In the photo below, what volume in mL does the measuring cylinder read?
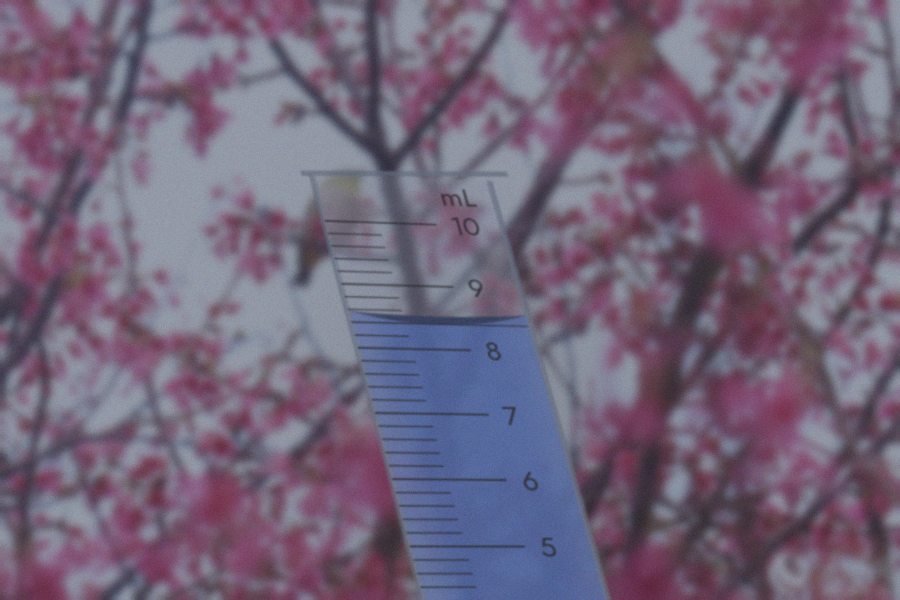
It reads 8.4 mL
